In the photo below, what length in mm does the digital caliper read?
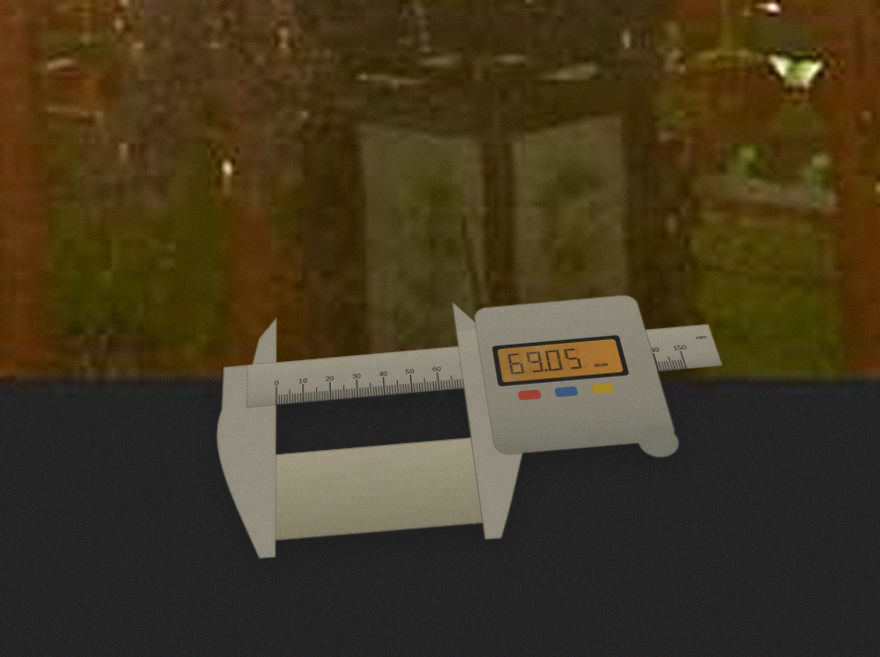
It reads 69.05 mm
